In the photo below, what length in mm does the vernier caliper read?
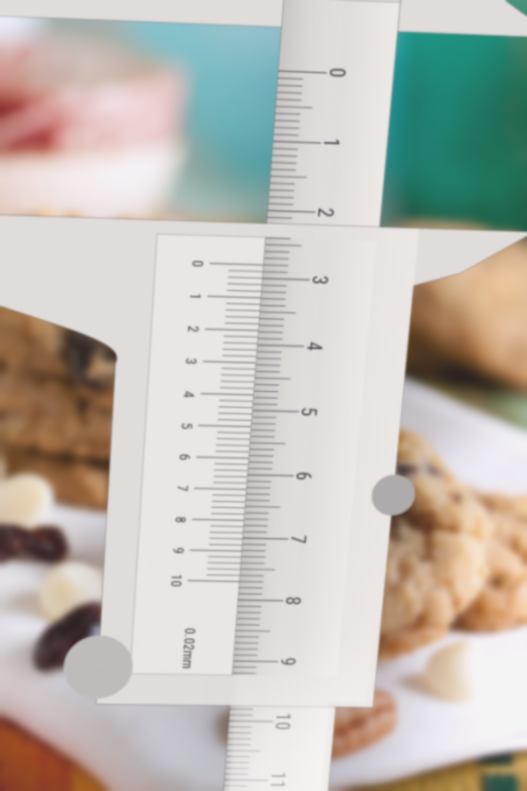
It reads 28.0 mm
